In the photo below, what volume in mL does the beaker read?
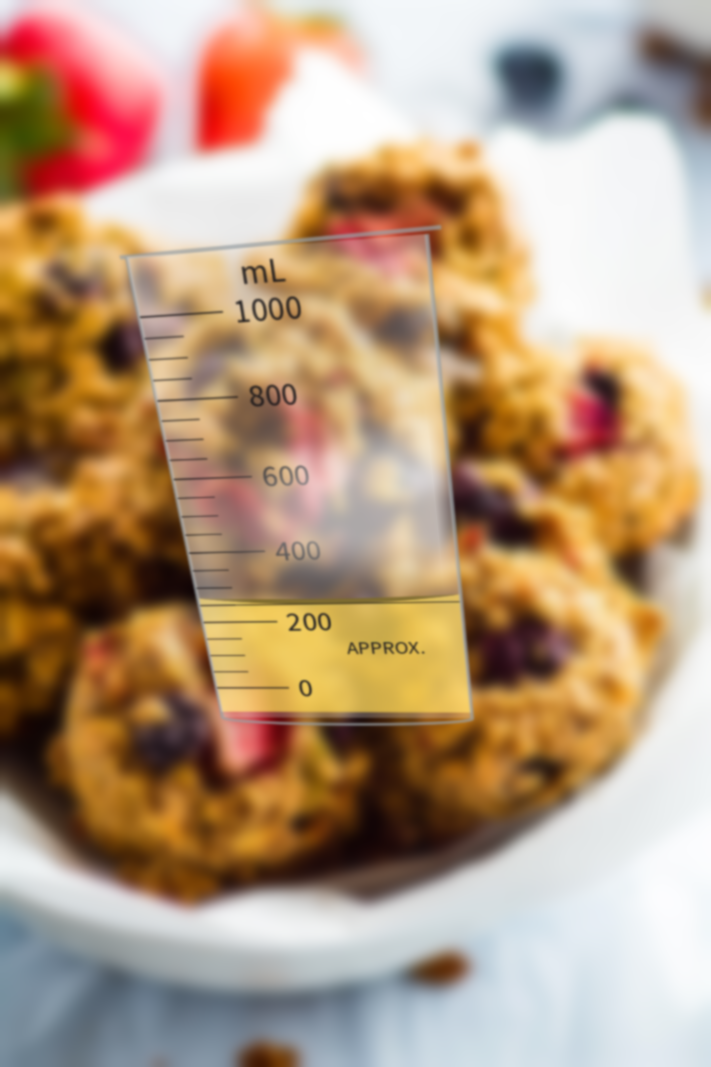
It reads 250 mL
